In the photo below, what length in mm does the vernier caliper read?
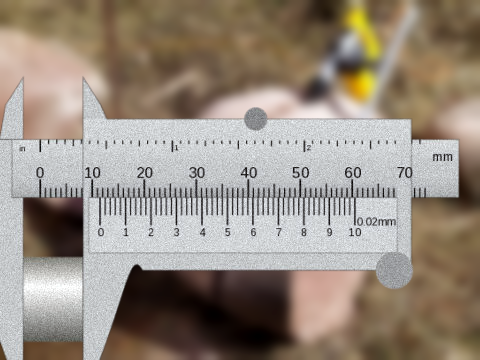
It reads 11.5 mm
